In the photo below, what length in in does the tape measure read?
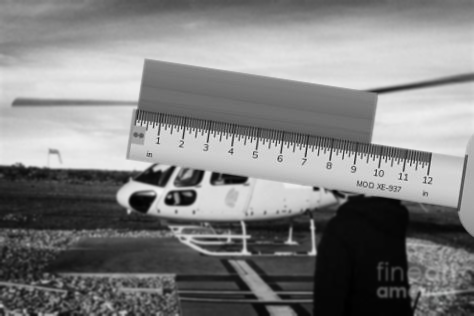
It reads 9.5 in
